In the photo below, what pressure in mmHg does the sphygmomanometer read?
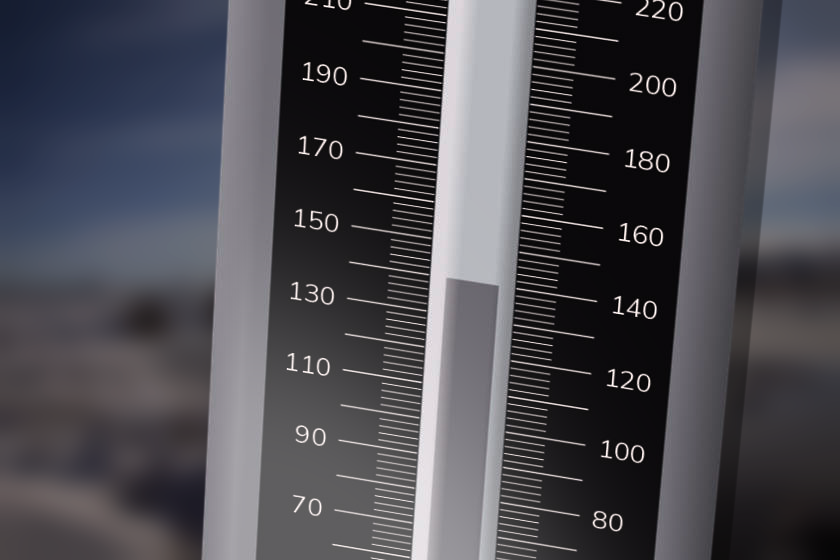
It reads 140 mmHg
